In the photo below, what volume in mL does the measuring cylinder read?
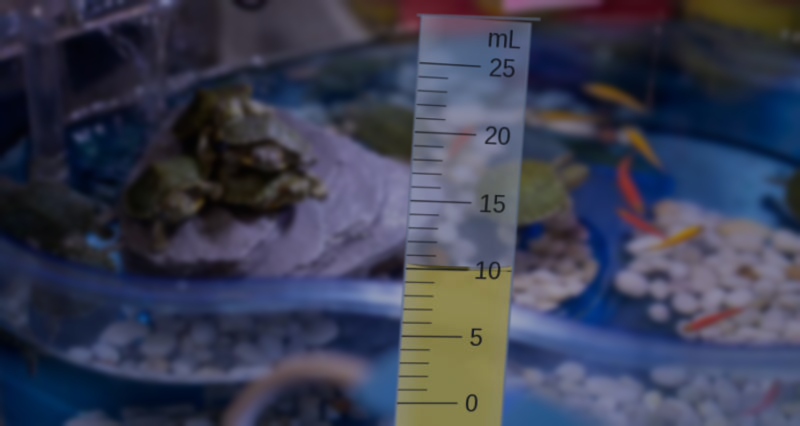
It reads 10 mL
